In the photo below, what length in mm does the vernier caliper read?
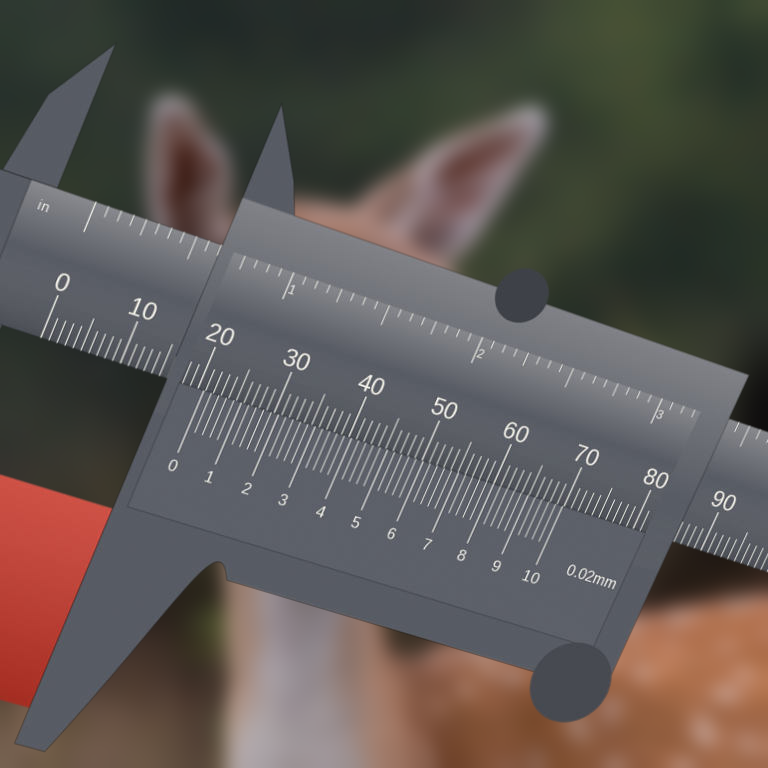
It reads 20.8 mm
